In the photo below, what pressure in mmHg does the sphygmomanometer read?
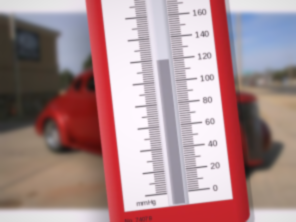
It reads 120 mmHg
